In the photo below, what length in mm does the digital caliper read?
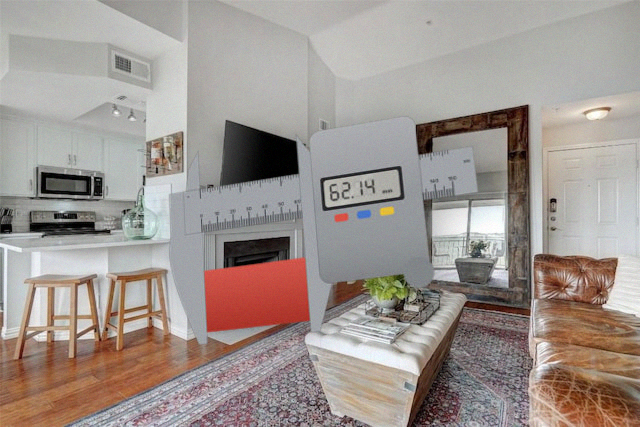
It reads 62.14 mm
